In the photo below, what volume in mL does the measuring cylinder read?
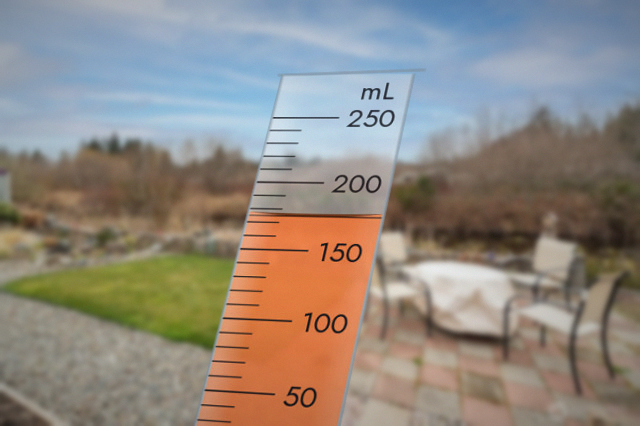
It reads 175 mL
